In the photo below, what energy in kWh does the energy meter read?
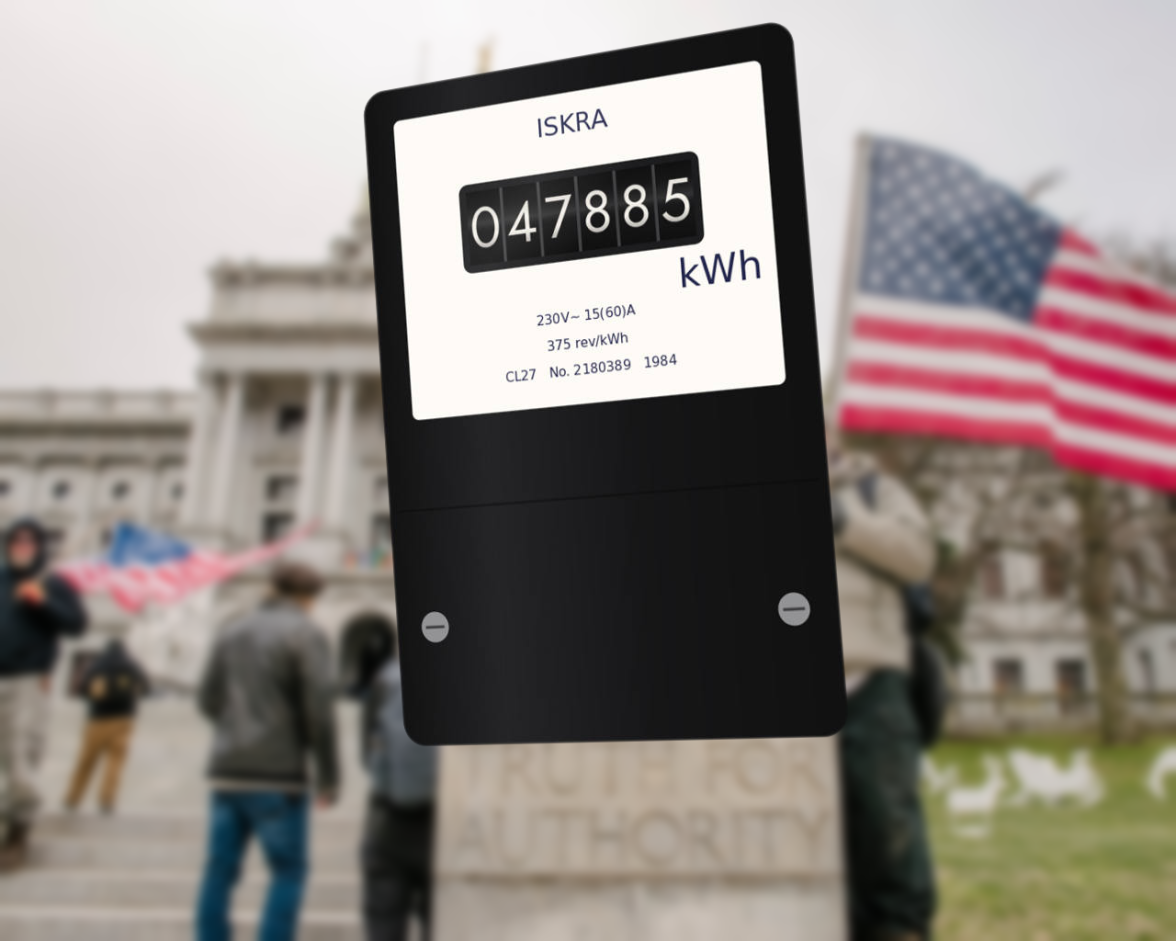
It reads 47885 kWh
